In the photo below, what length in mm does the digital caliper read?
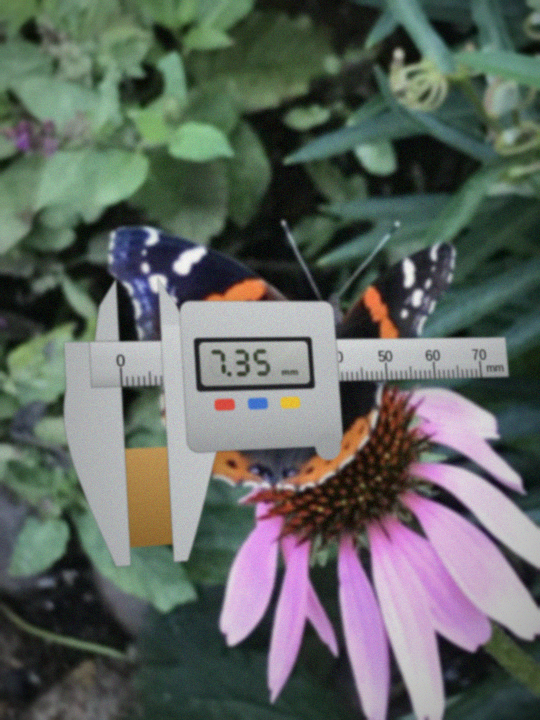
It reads 7.35 mm
